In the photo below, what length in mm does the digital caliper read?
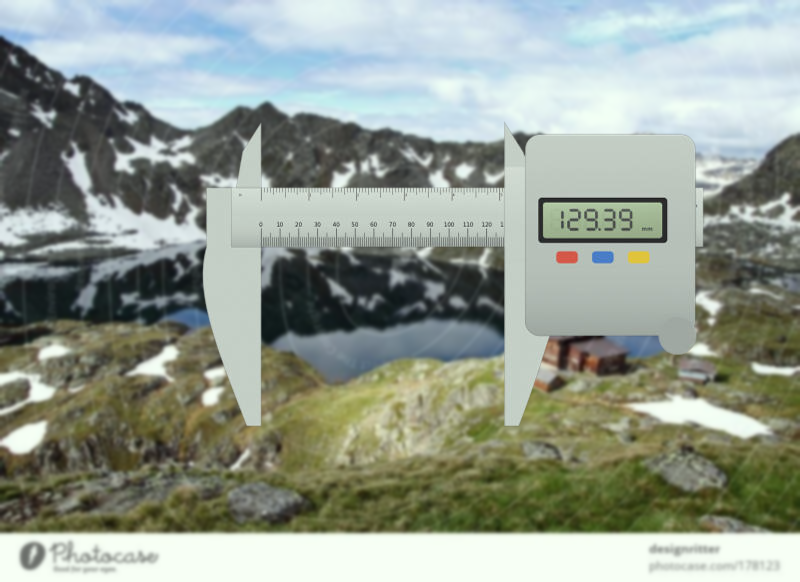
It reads 129.39 mm
